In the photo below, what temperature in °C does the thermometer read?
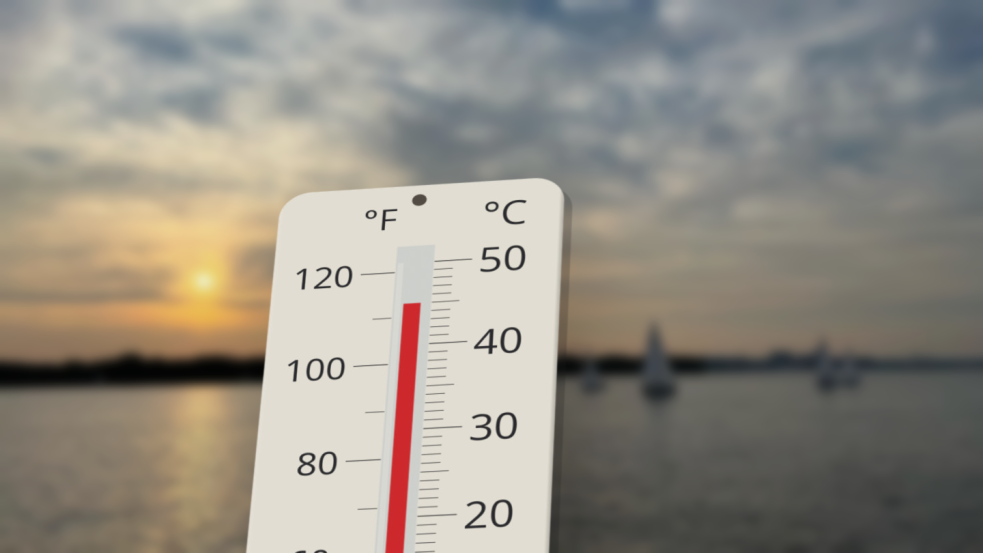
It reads 45 °C
